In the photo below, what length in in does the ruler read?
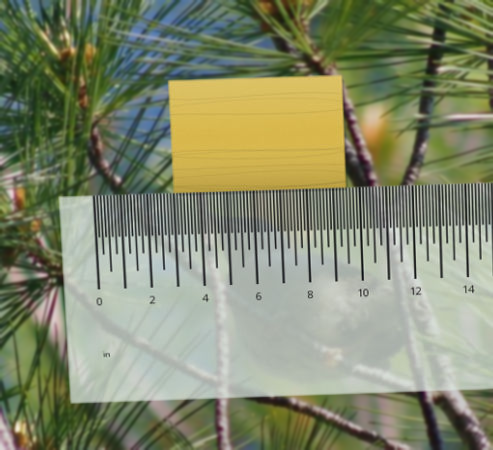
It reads 6.5 in
